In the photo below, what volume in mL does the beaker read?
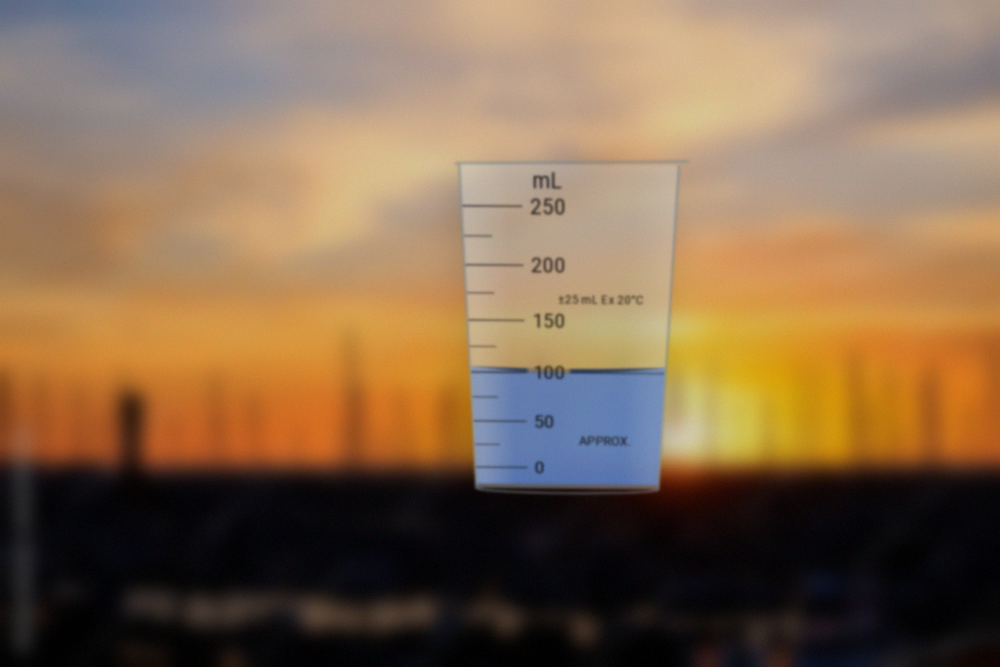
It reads 100 mL
